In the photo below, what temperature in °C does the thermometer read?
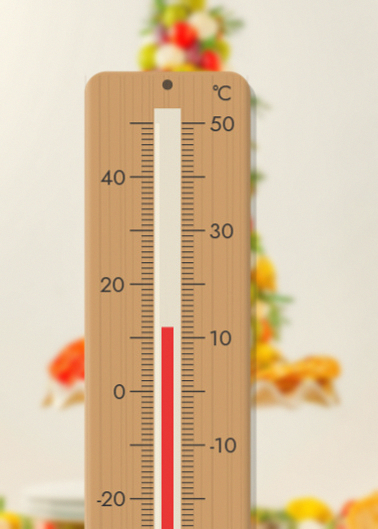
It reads 12 °C
